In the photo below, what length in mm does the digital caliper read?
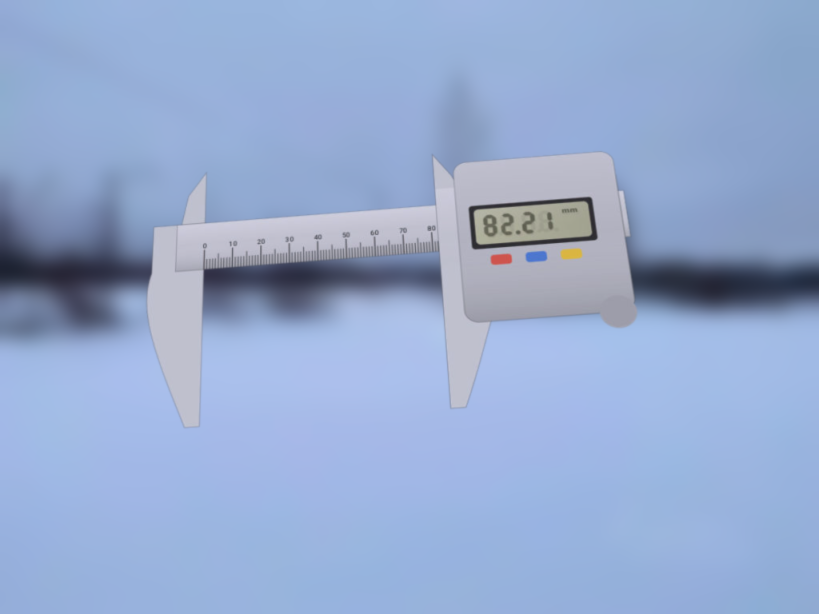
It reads 82.21 mm
